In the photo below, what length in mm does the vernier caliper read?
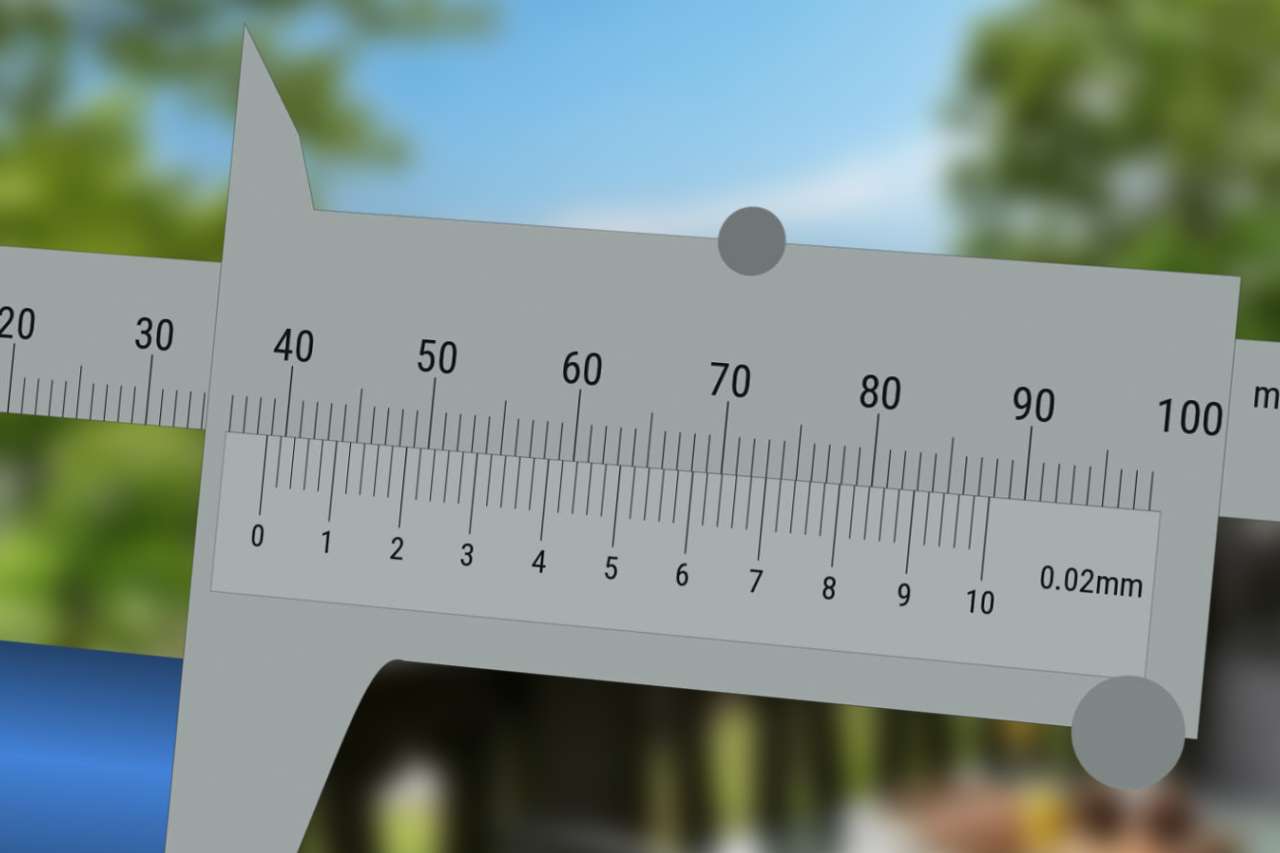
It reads 38.7 mm
